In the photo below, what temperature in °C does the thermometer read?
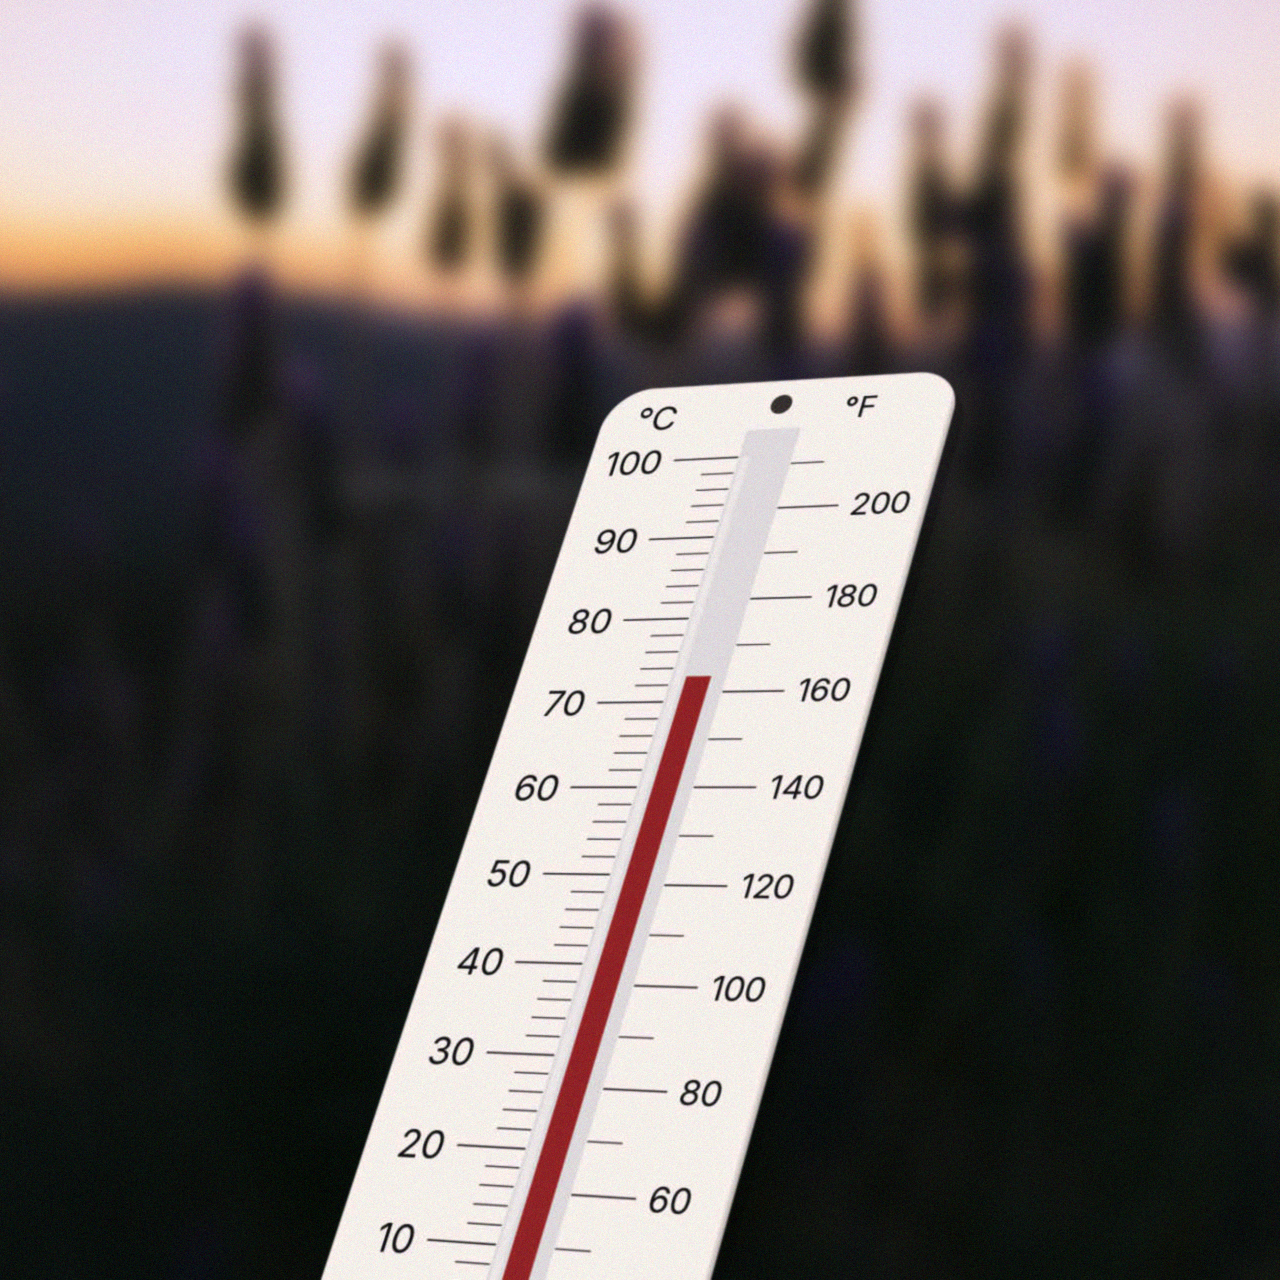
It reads 73 °C
